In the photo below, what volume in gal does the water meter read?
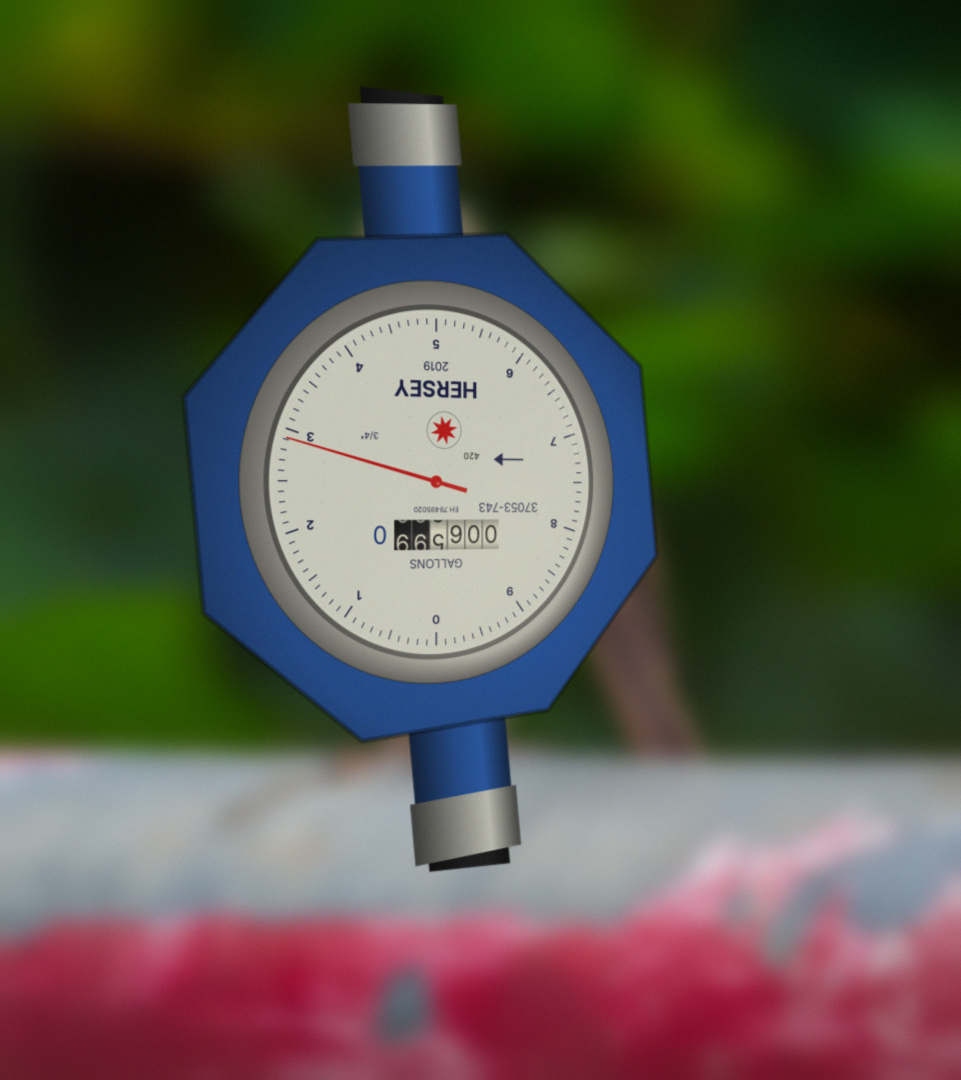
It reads 65992.9 gal
